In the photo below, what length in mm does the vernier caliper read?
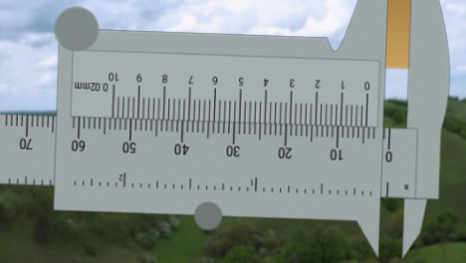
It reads 4.5 mm
